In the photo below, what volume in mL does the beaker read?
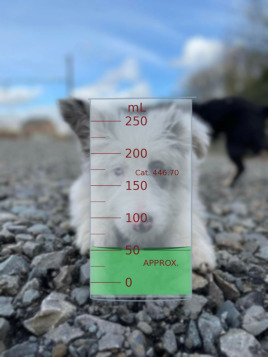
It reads 50 mL
